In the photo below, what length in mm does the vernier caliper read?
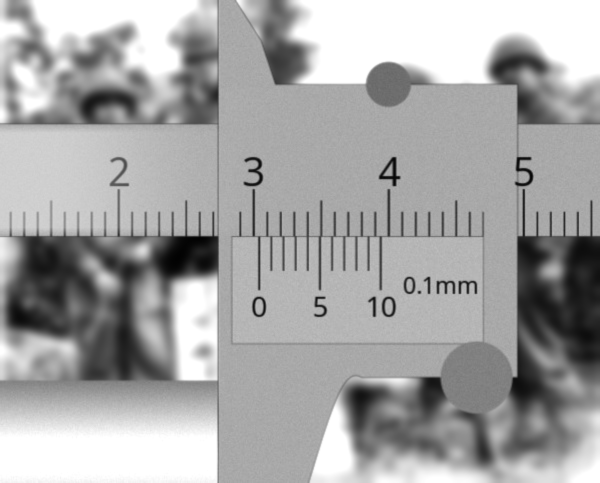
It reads 30.4 mm
